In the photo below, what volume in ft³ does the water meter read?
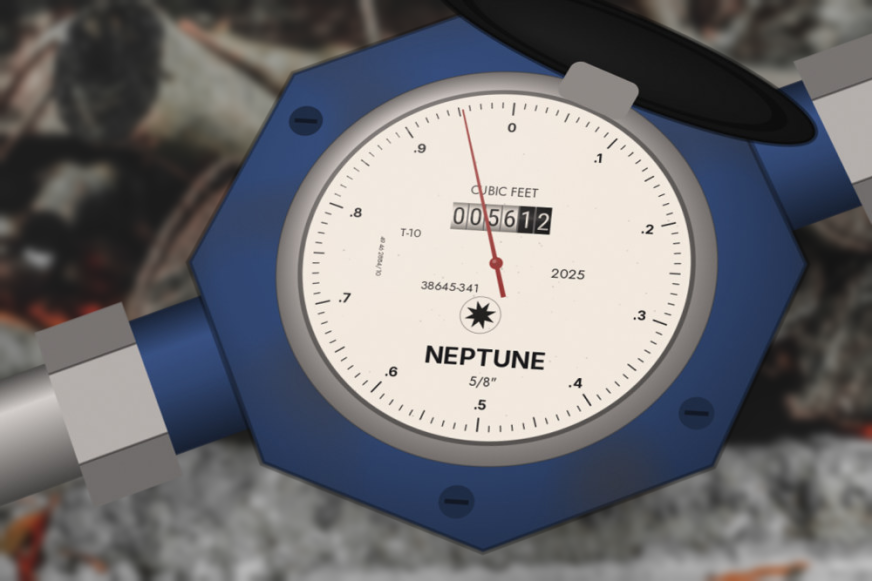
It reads 5611.95 ft³
